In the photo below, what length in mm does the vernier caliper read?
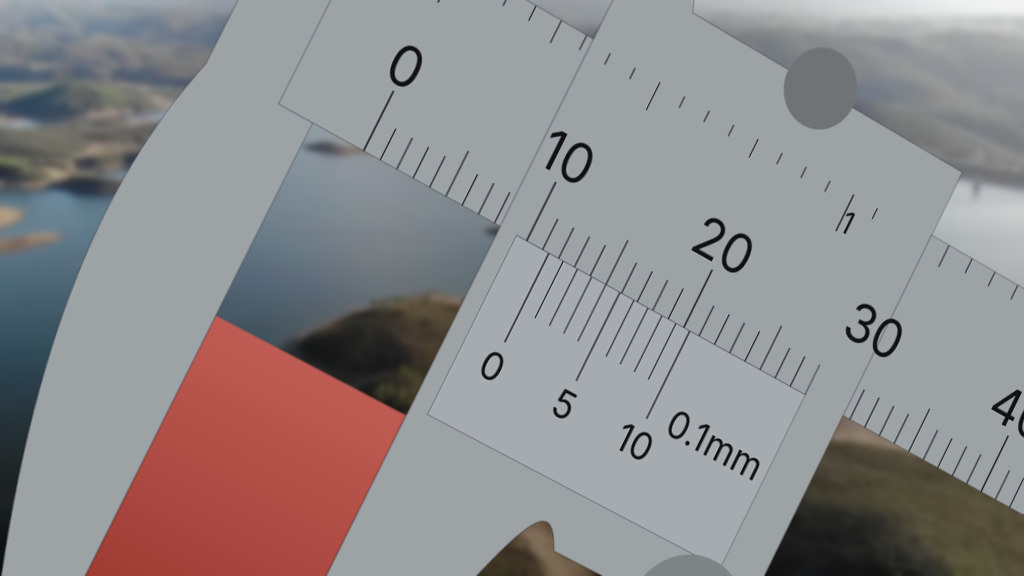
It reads 11.4 mm
